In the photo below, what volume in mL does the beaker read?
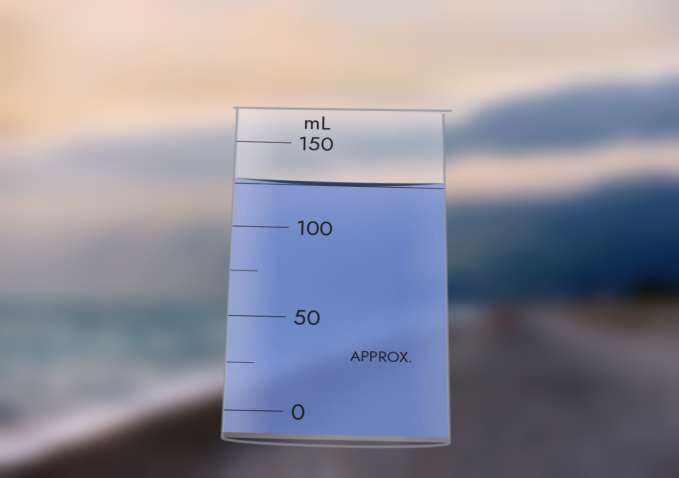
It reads 125 mL
